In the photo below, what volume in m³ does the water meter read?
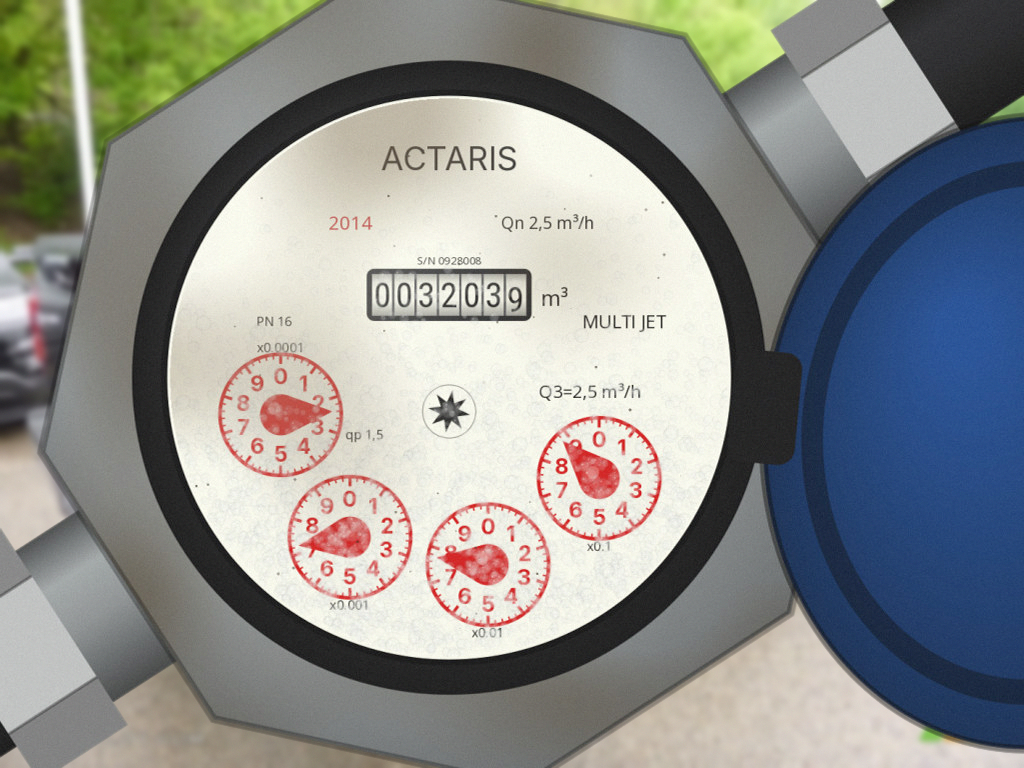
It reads 32038.8772 m³
